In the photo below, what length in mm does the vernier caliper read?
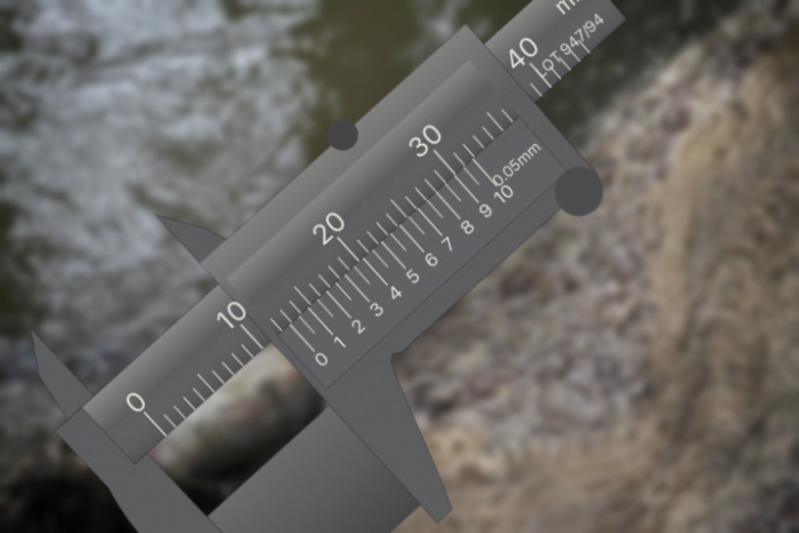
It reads 12.8 mm
